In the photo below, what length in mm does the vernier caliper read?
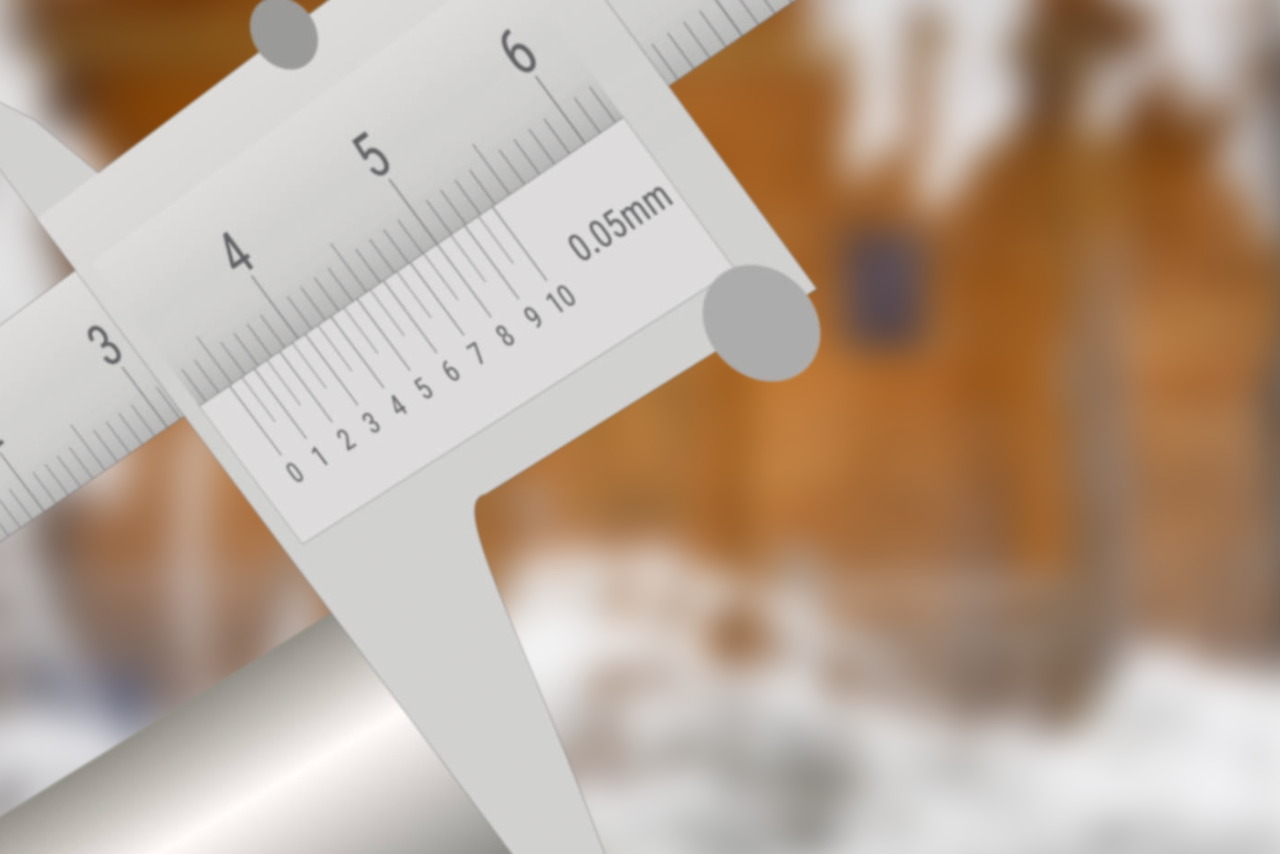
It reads 34.8 mm
